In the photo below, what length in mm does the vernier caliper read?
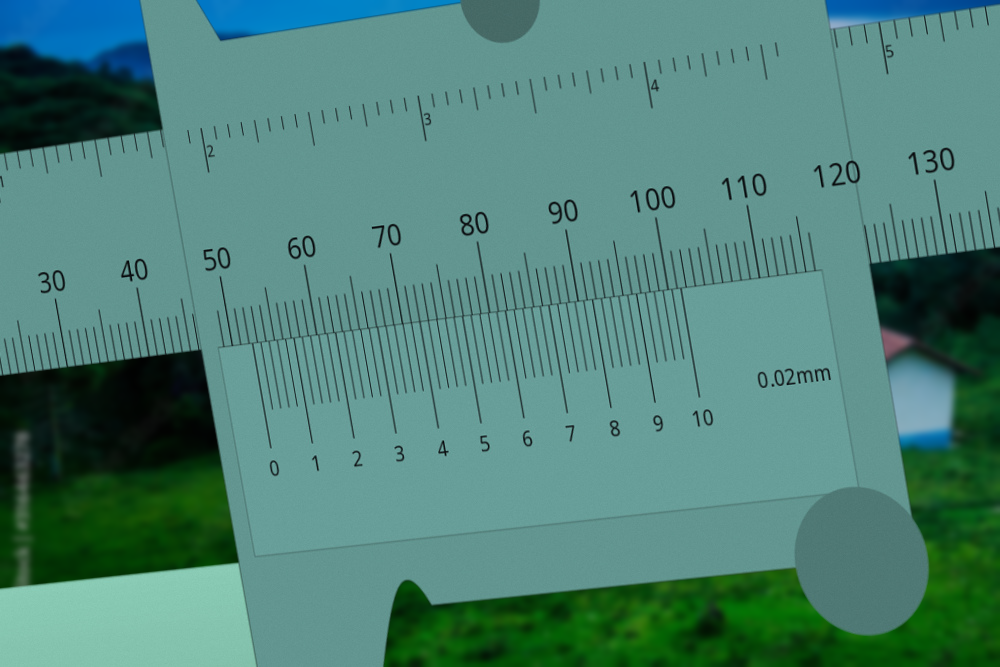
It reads 52.4 mm
